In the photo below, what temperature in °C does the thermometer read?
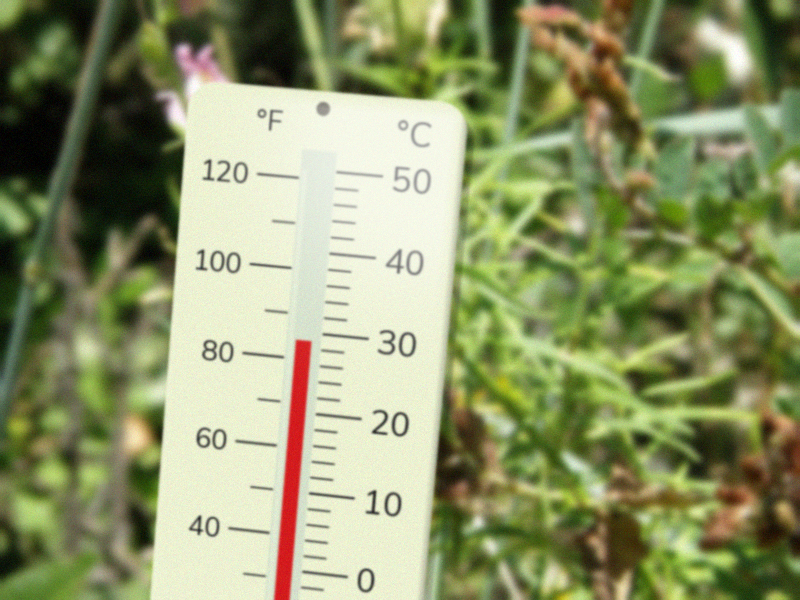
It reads 29 °C
